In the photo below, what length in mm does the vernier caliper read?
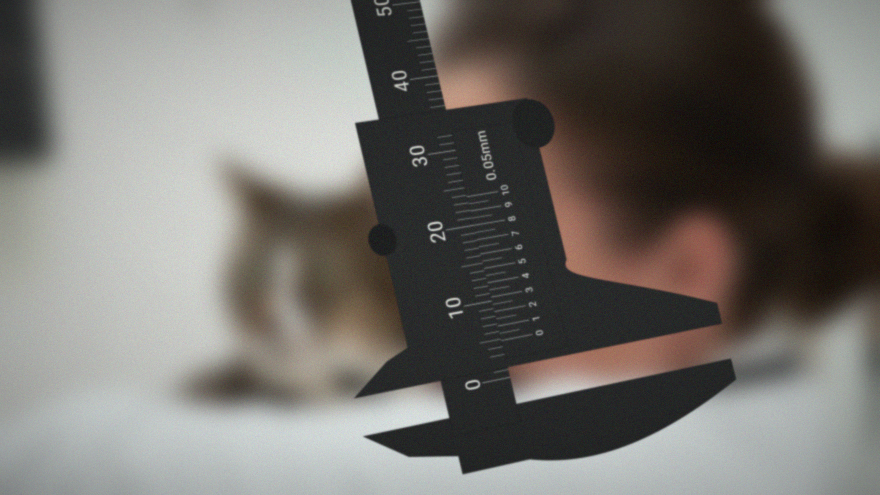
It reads 4.8 mm
